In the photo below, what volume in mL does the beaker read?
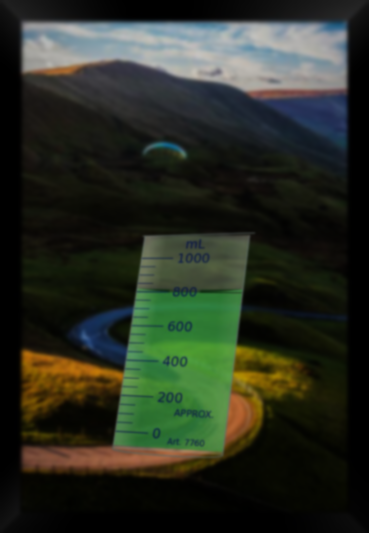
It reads 800 mL
